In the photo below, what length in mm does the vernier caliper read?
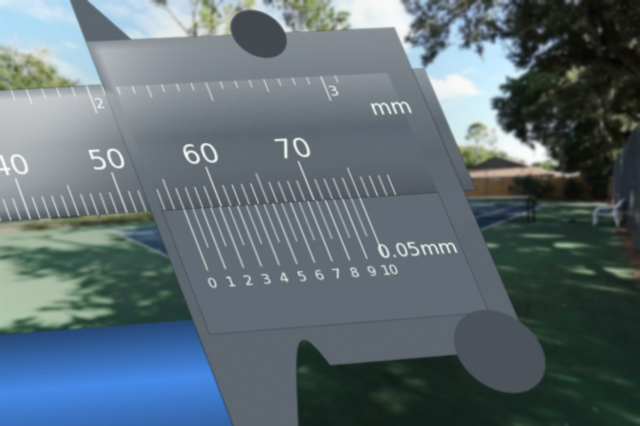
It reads 56.0 mm
